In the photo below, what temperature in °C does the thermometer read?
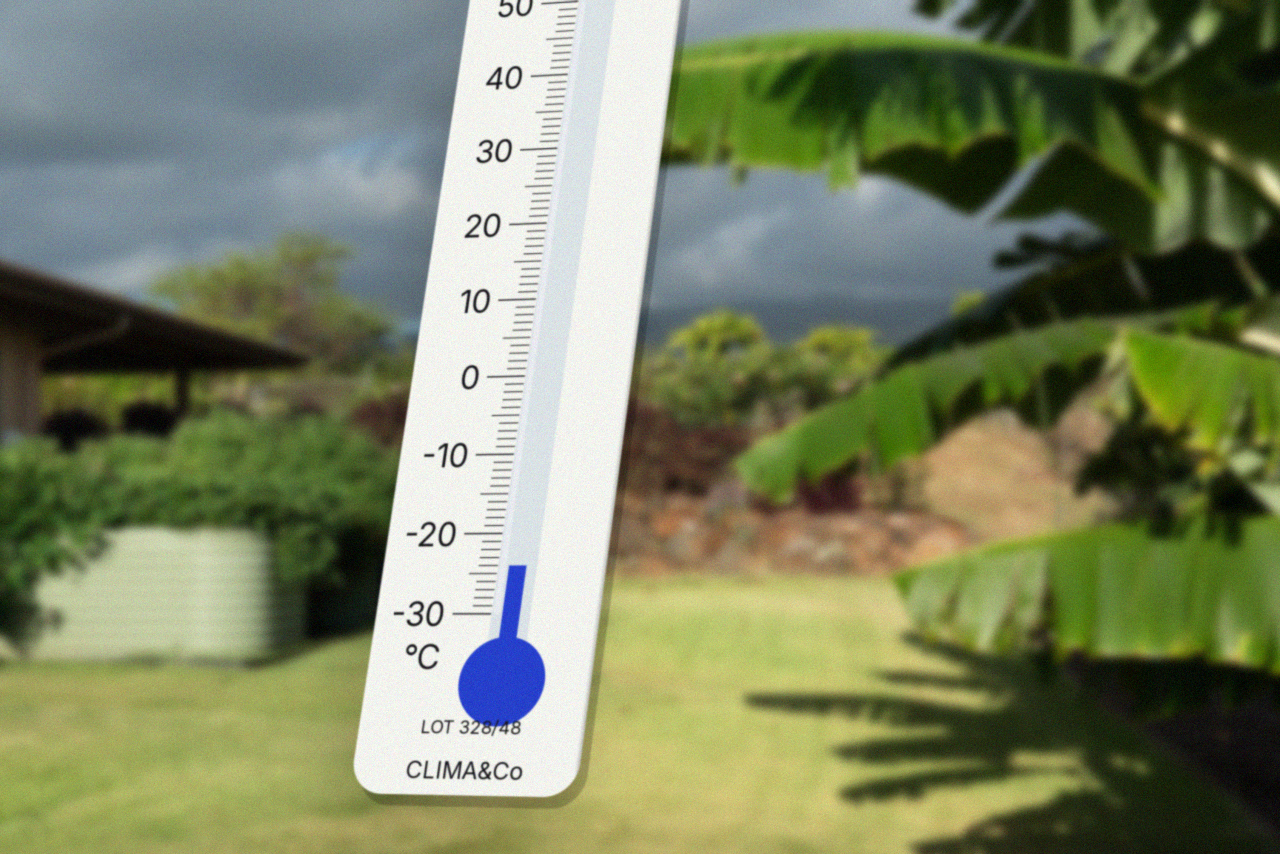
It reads -24 °C
